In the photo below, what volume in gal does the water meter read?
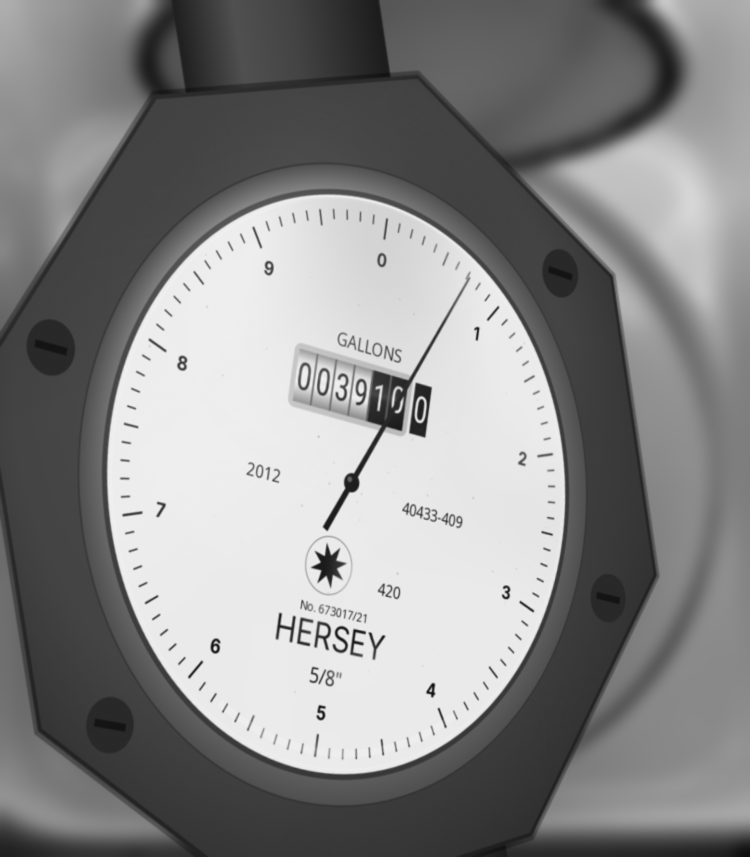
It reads 39100.7 gal
